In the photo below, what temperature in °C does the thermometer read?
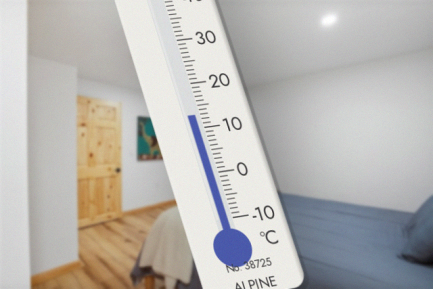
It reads 13 °C
